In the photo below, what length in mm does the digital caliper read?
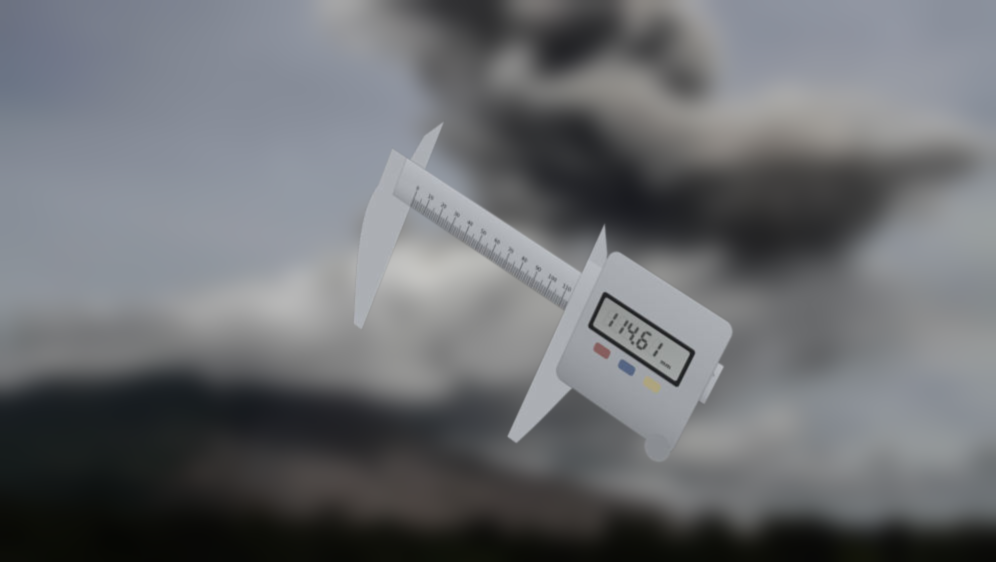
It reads 114.61 mm
